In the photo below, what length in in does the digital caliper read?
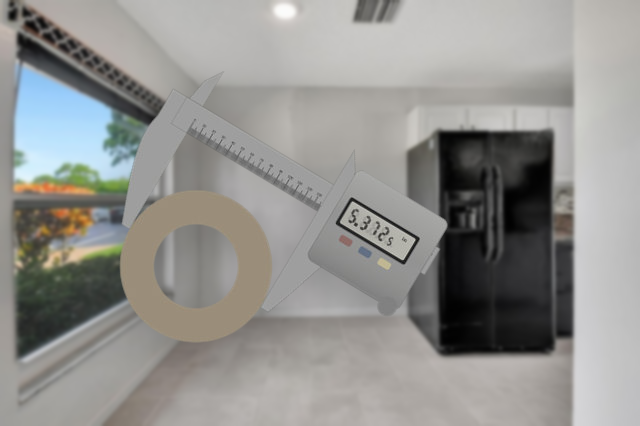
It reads 5.3725 in
